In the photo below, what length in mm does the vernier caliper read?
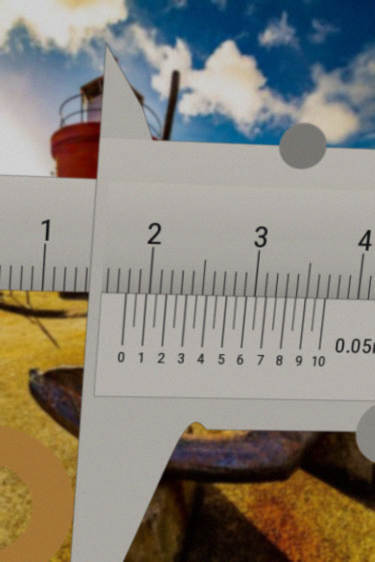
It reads 17.8 mm
